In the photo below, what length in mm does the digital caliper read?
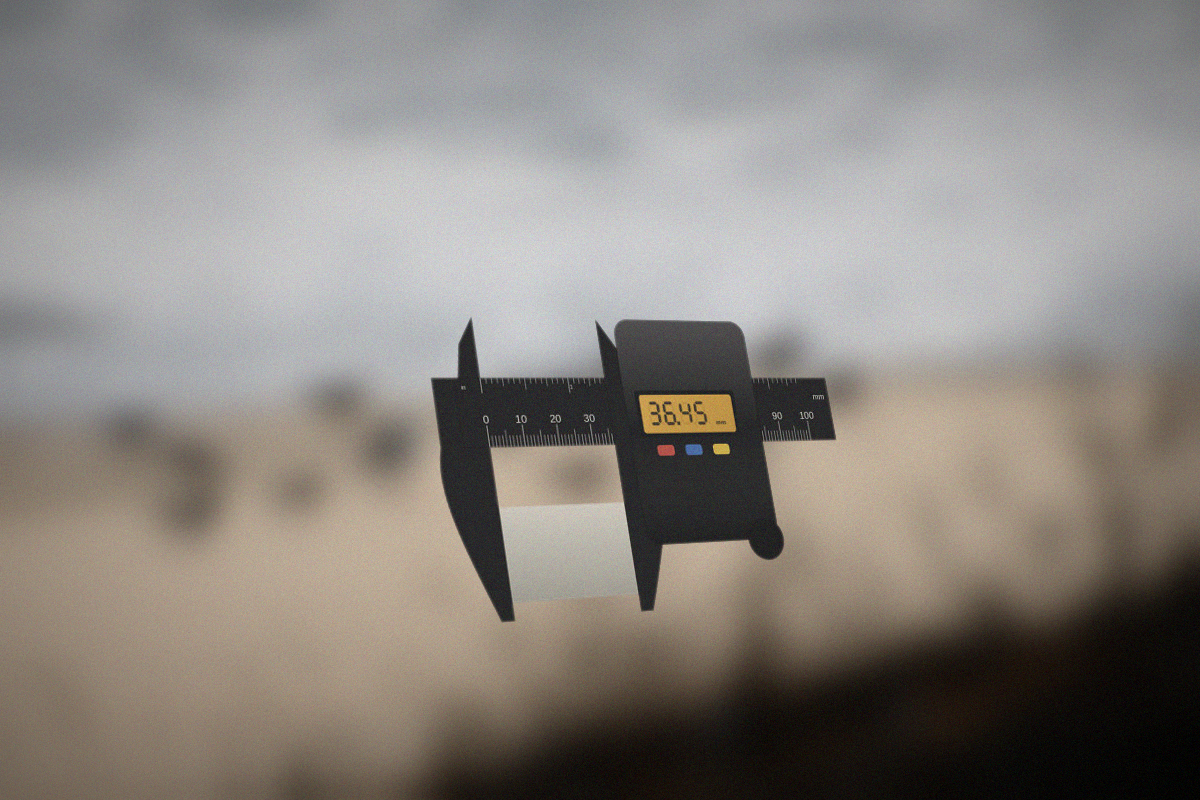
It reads 36.45 mm
